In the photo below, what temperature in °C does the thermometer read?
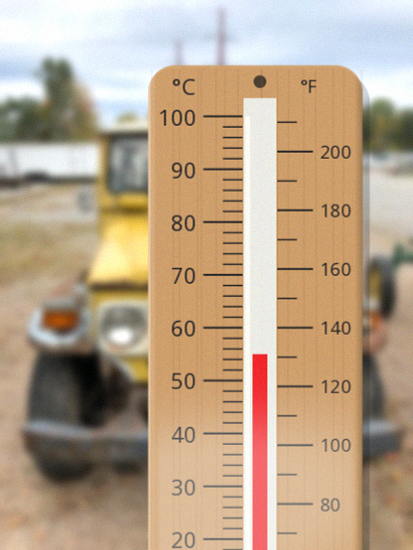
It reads 55 °C
